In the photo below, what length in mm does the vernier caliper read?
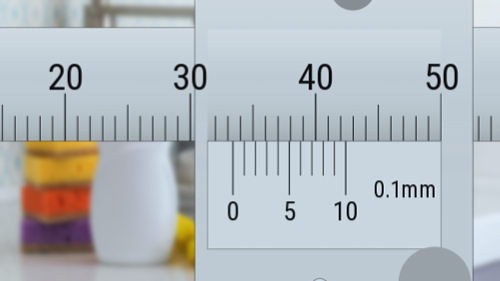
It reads 33.4 mm
